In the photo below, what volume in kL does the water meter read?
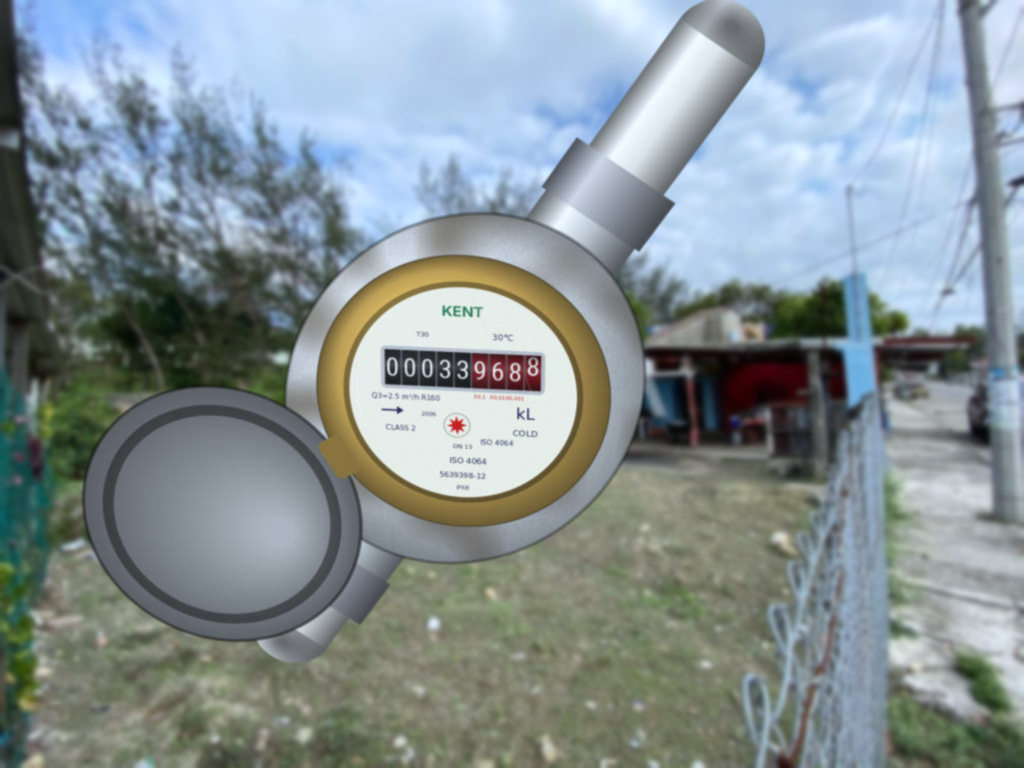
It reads 33.9688 kL
